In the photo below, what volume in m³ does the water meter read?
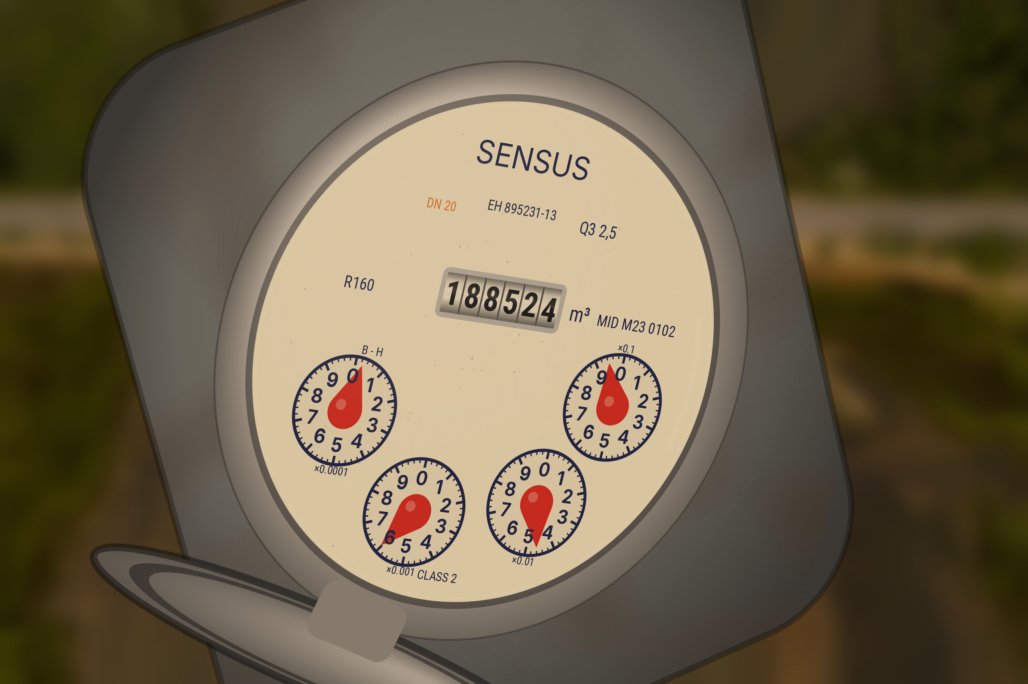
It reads 188523.9460 m³
